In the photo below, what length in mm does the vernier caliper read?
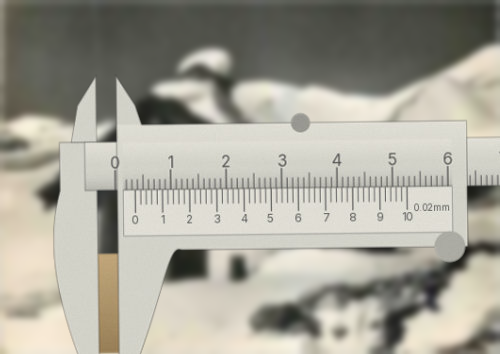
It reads 3.6 mm
